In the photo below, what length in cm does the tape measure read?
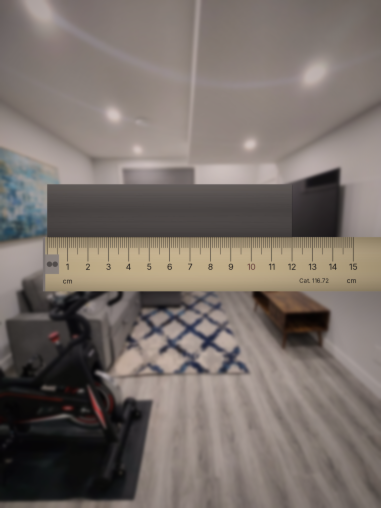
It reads 12 cm
